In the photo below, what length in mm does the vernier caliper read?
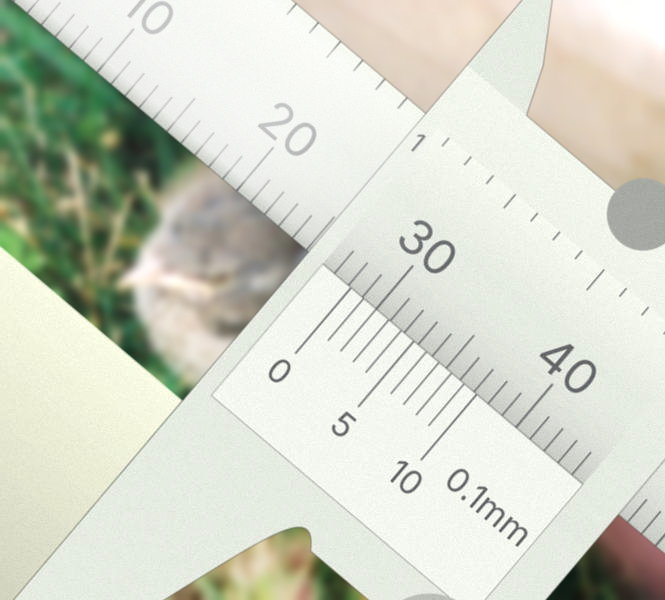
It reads 28.2 mm
